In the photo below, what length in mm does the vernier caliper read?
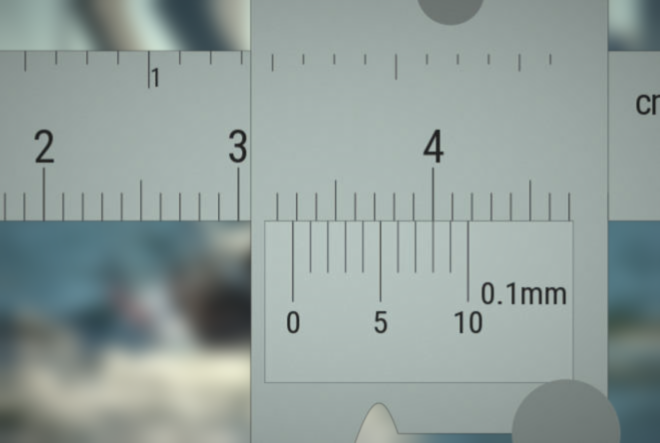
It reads 32.8 mm
